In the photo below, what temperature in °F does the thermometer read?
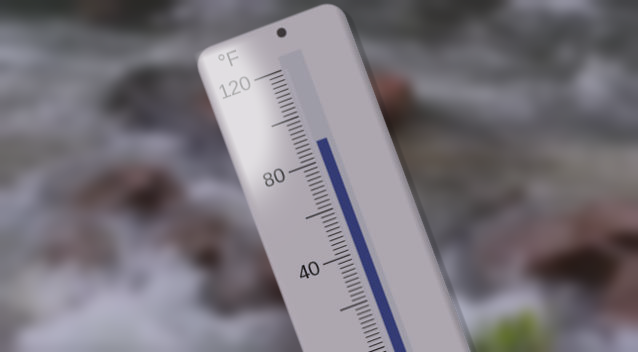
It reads 88 °F
